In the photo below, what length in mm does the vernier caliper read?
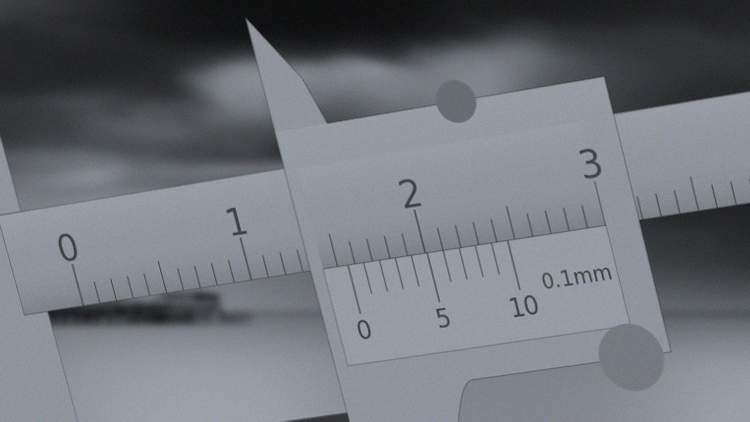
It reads 15.6 mm
